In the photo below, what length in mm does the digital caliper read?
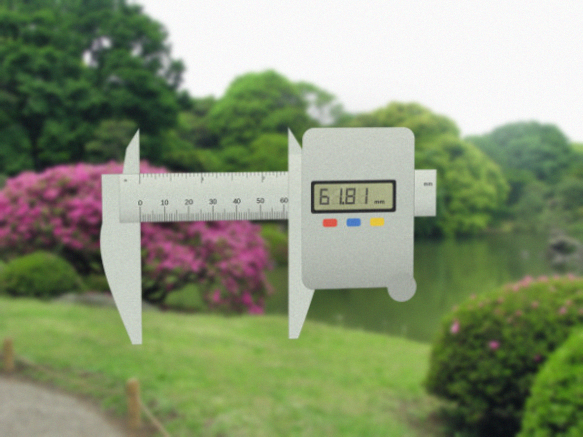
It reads 61.81 mm
